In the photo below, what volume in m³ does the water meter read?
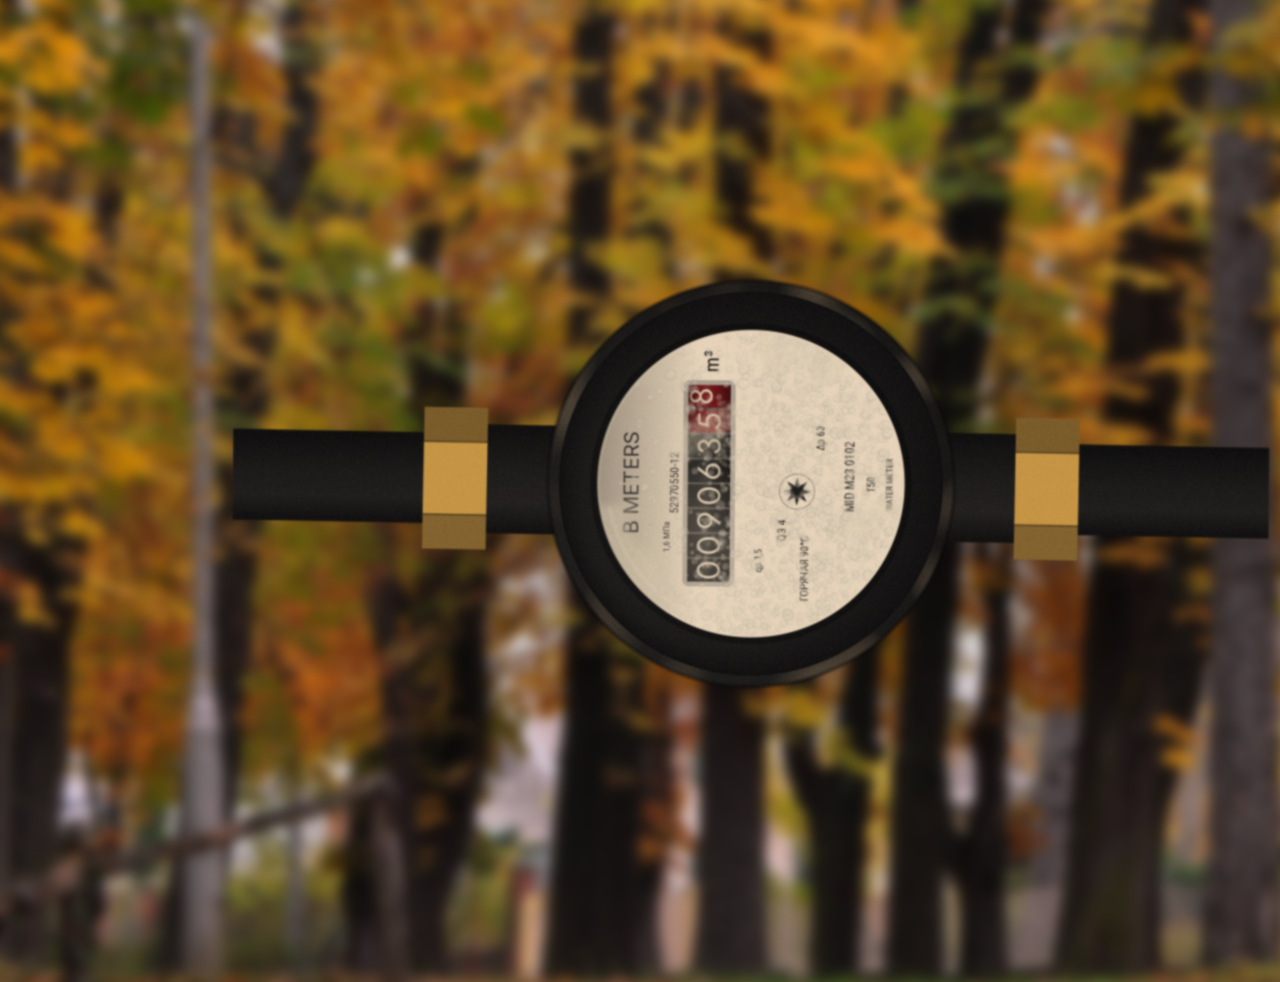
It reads 9063.58 m³
